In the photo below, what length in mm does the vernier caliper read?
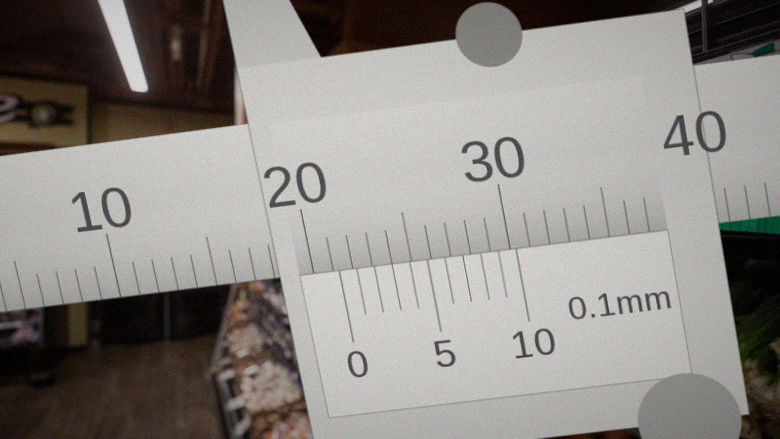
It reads 21.3 mm
